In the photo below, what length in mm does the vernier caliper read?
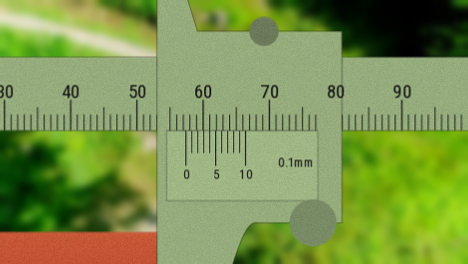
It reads 57.4 mm
